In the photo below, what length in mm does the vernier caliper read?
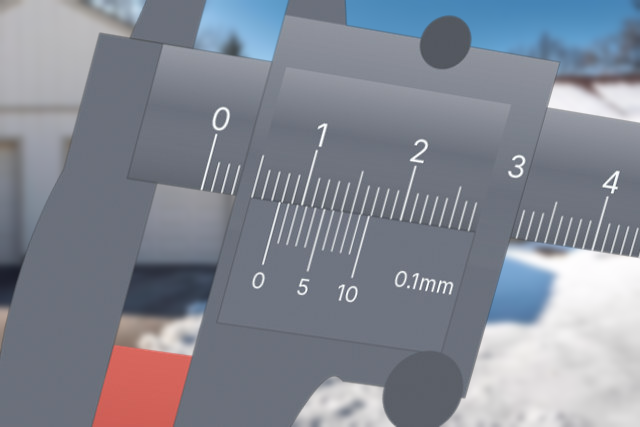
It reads 7.8 mm
